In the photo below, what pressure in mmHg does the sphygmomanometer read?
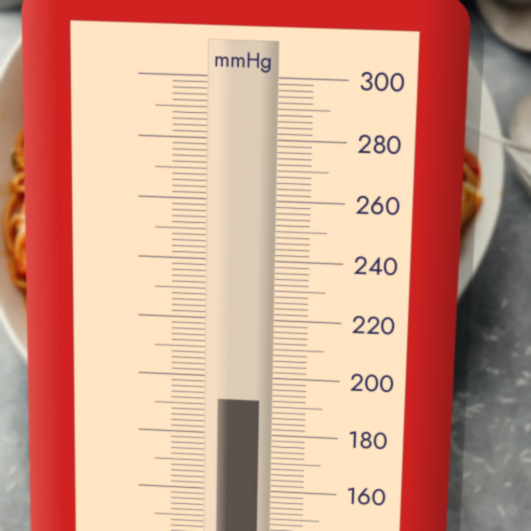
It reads 192 mmHg
